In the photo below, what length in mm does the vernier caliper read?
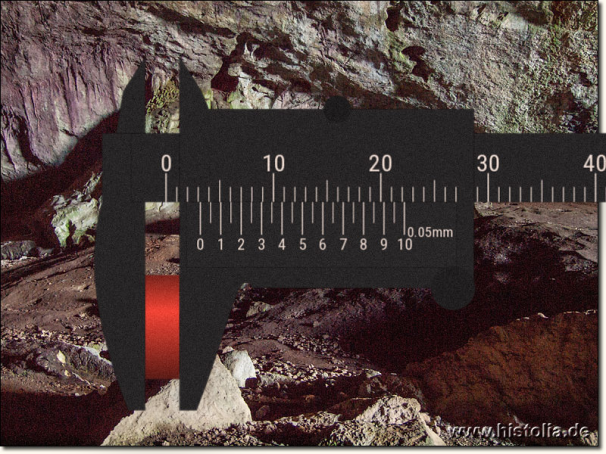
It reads 3.2 mm
